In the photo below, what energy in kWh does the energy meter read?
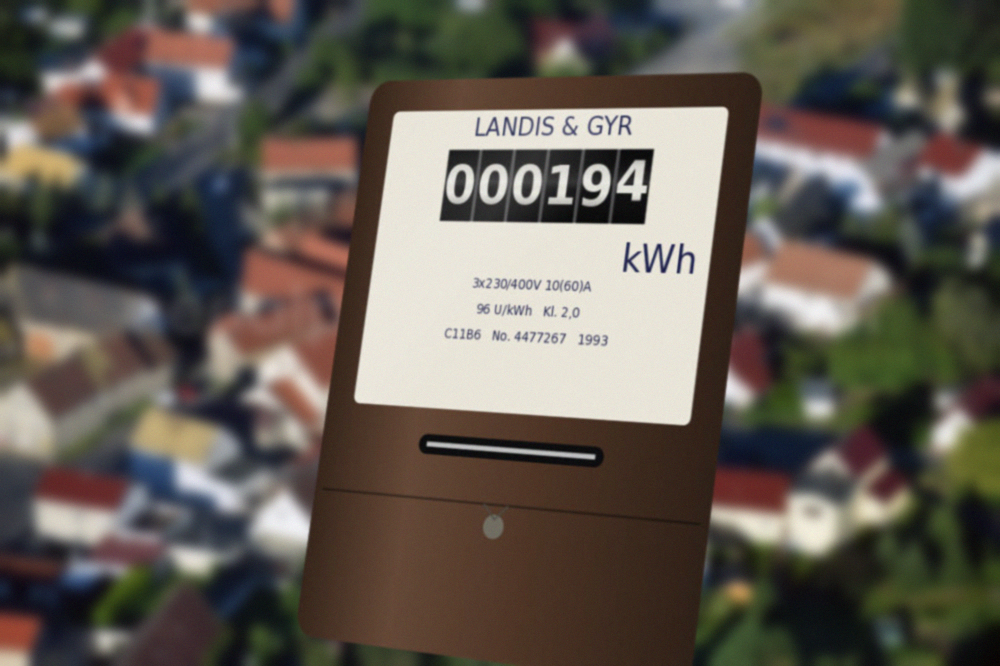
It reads 194 kWh
